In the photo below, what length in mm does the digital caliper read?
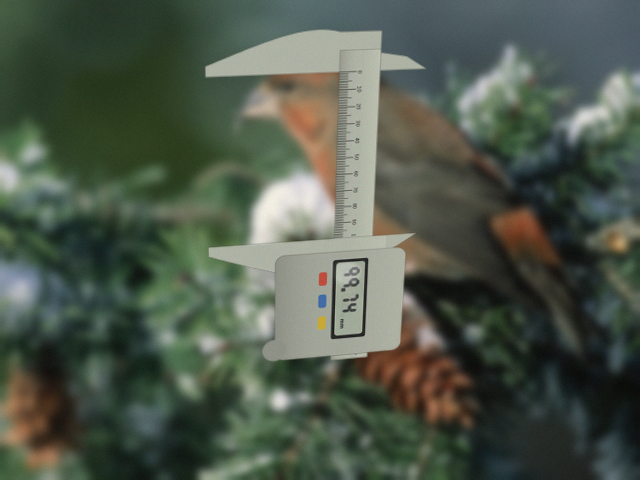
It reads 99.74 mm
